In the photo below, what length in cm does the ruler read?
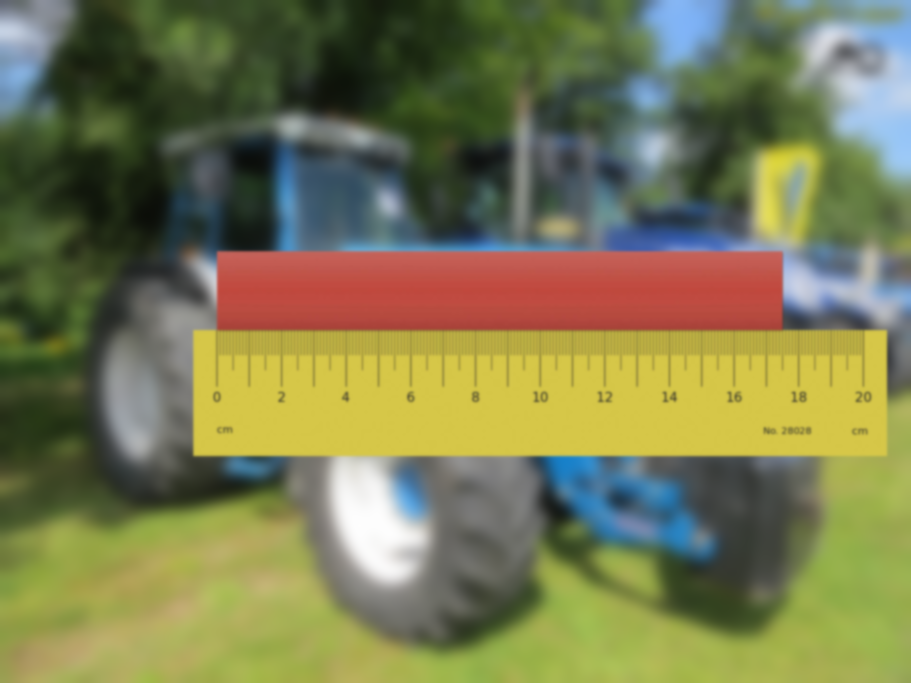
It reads 17.5 cm
